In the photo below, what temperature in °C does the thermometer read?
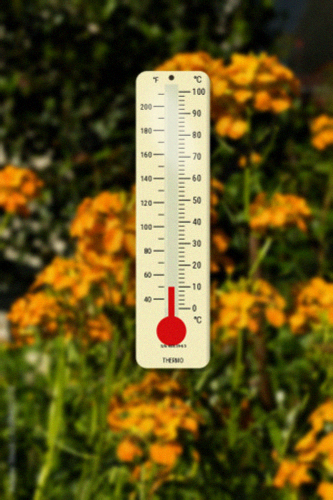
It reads 10 °C
